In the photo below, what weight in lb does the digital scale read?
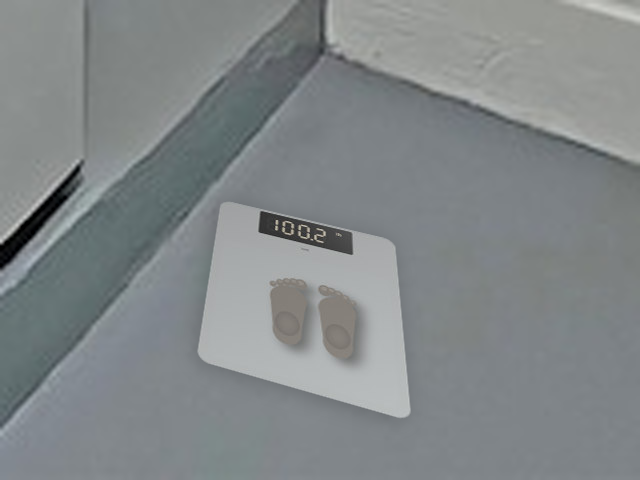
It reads 100.2 lb
